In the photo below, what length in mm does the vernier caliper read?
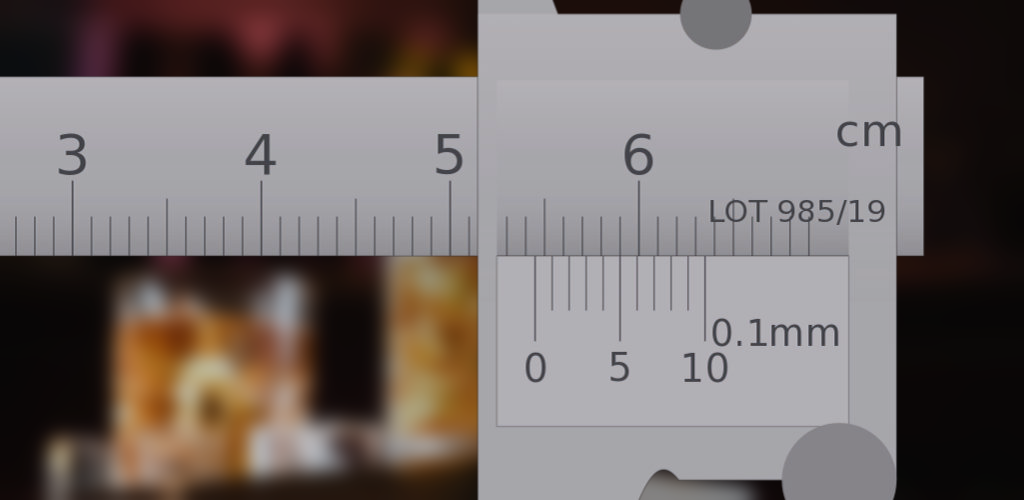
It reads 54.5 mm
